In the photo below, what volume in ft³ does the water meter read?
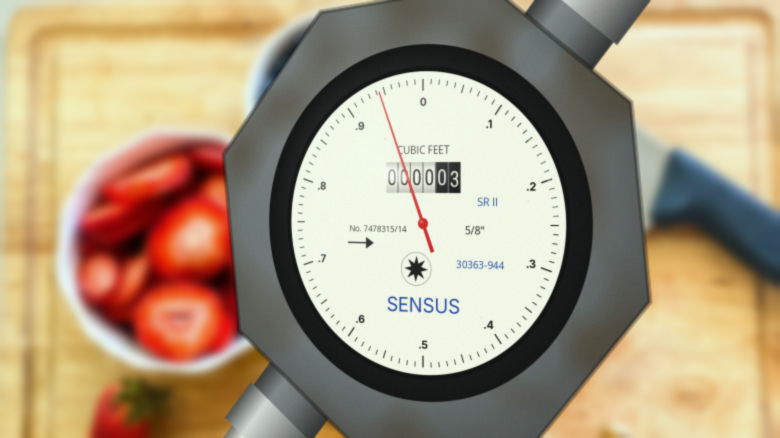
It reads 2.94 ft³
